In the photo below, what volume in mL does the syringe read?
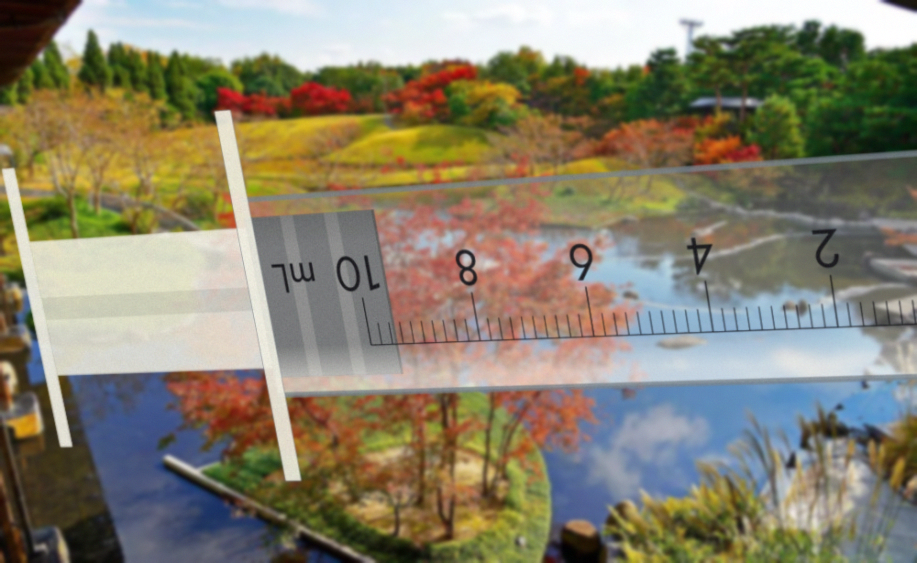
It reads 9.5 mL
